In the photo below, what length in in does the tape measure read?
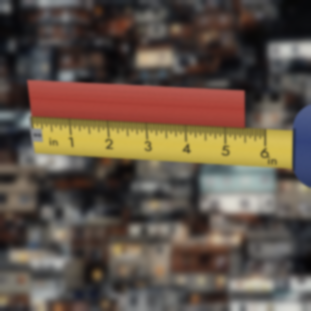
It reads 5.5 in
